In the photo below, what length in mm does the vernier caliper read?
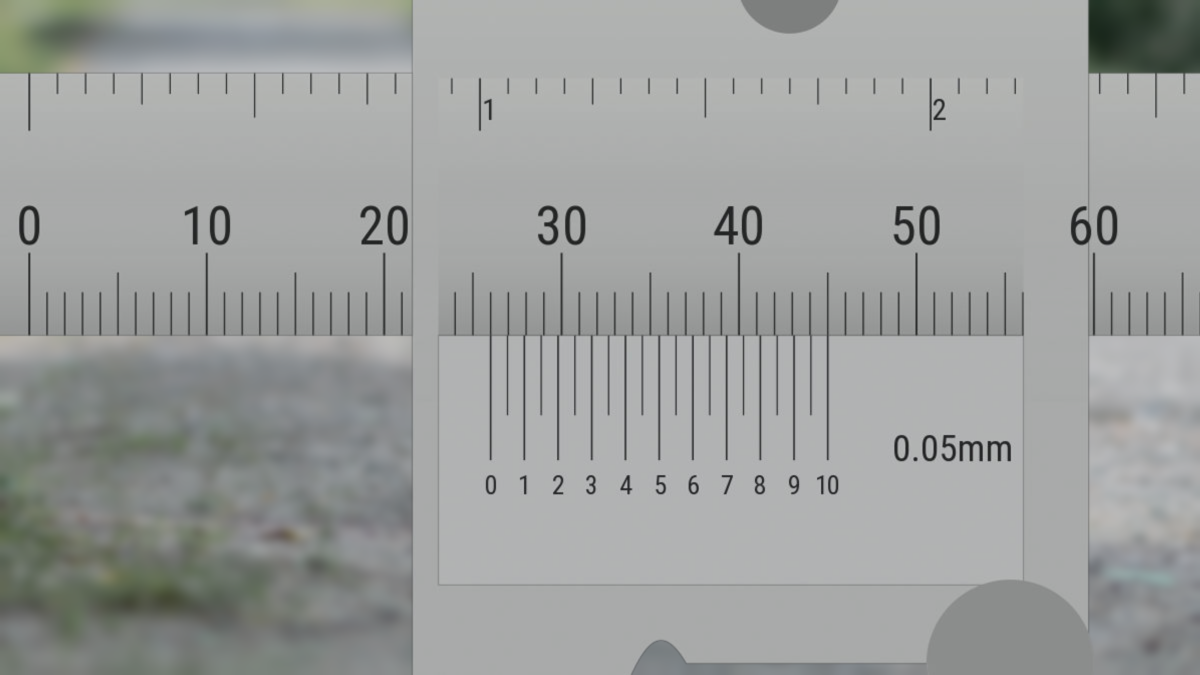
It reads 26.0 mm
